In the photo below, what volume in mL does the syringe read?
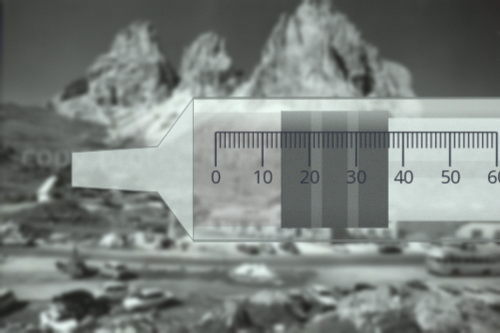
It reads 14 mL
